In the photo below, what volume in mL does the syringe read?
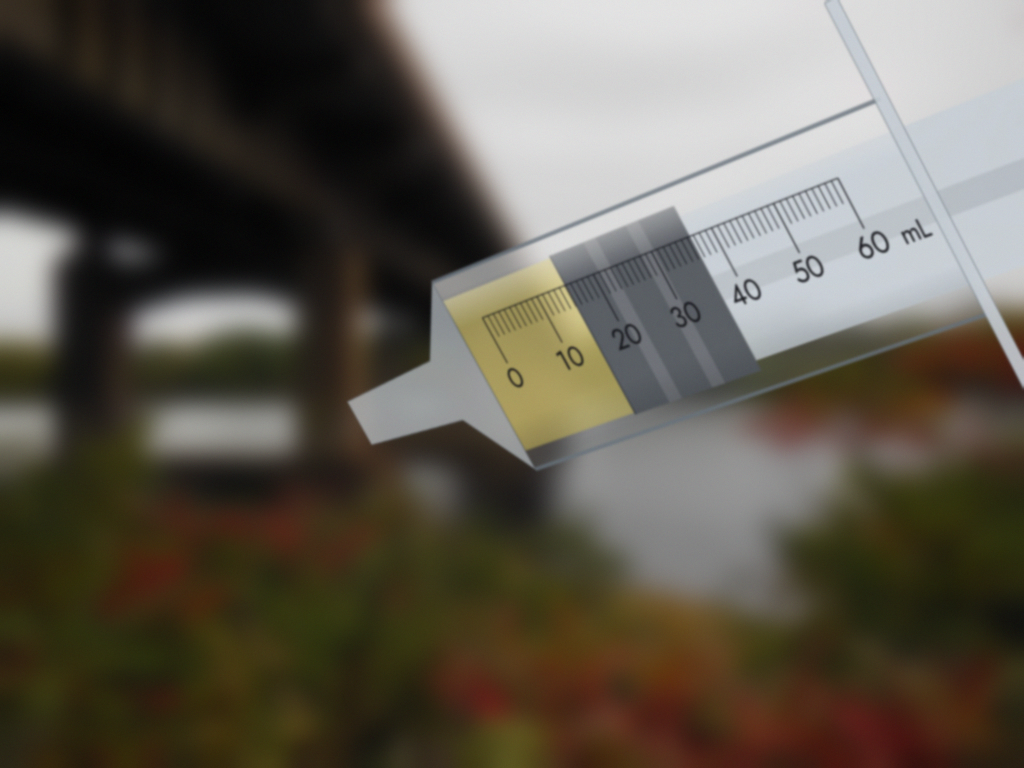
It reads 15 mL
